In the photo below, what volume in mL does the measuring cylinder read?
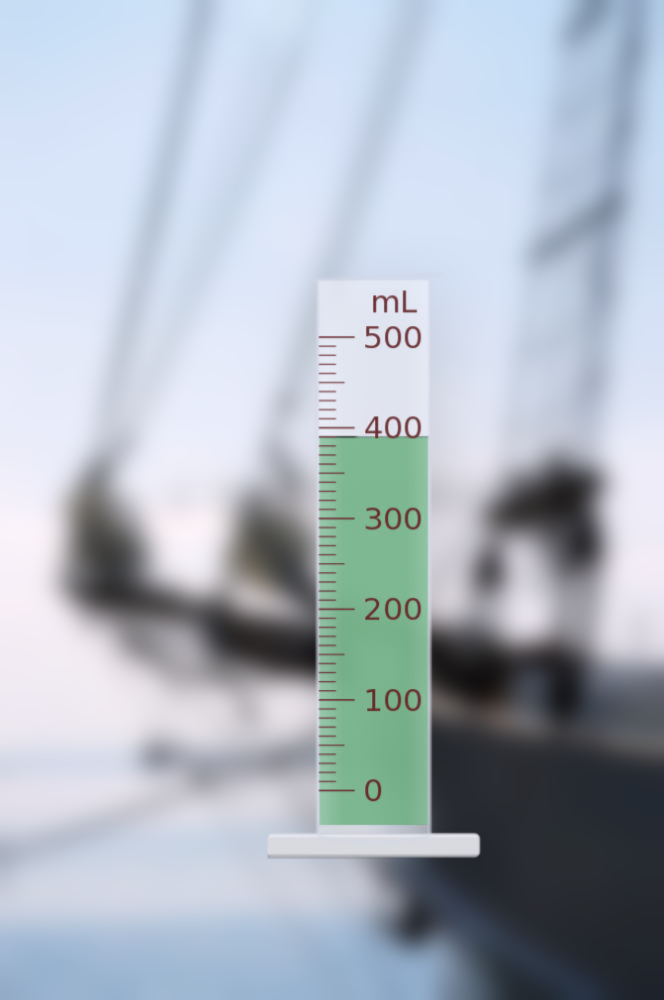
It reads 390 mL
